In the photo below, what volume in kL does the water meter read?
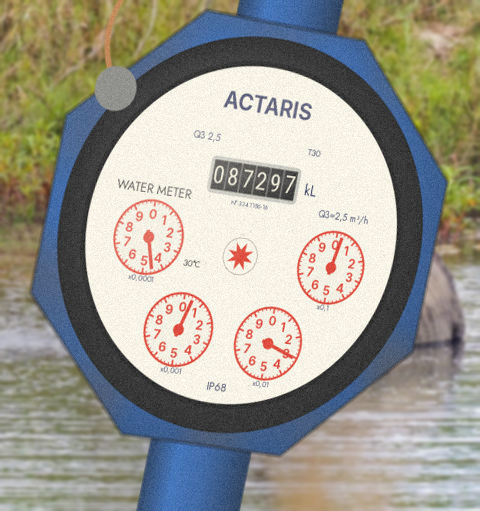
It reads 87297.0304 kL
